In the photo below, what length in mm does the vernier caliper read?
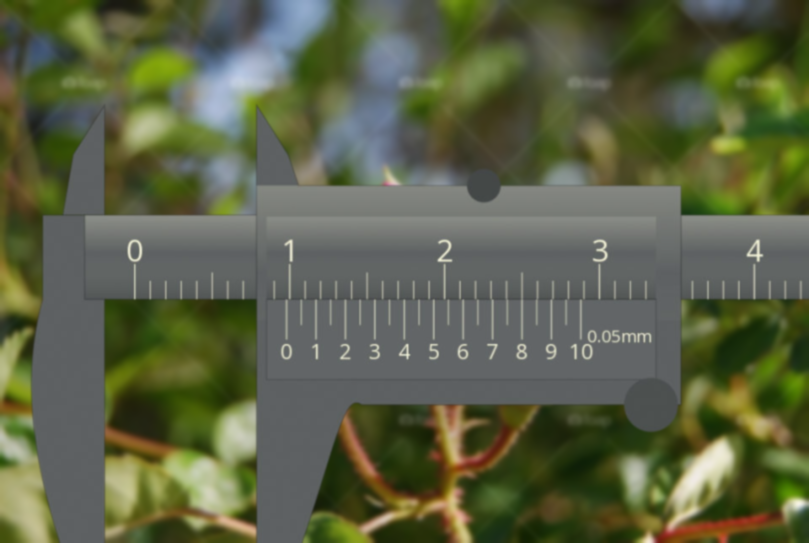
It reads 9.8 mm
